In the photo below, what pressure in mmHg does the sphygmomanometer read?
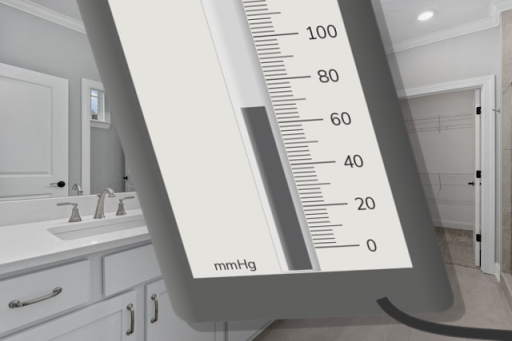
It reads 68 mmHg
